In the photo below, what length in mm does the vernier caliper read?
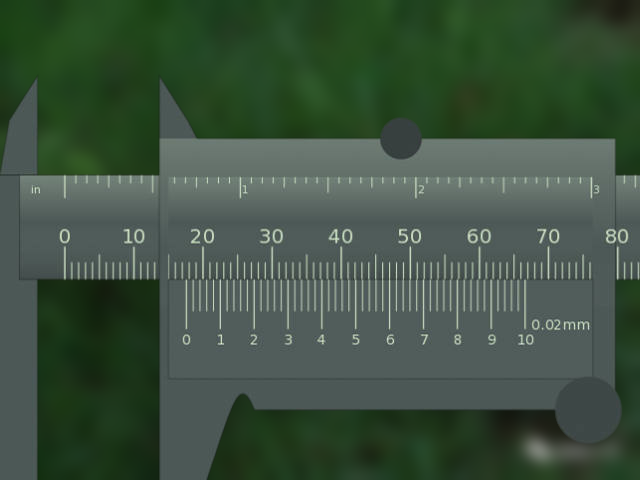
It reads 17.6 mm
